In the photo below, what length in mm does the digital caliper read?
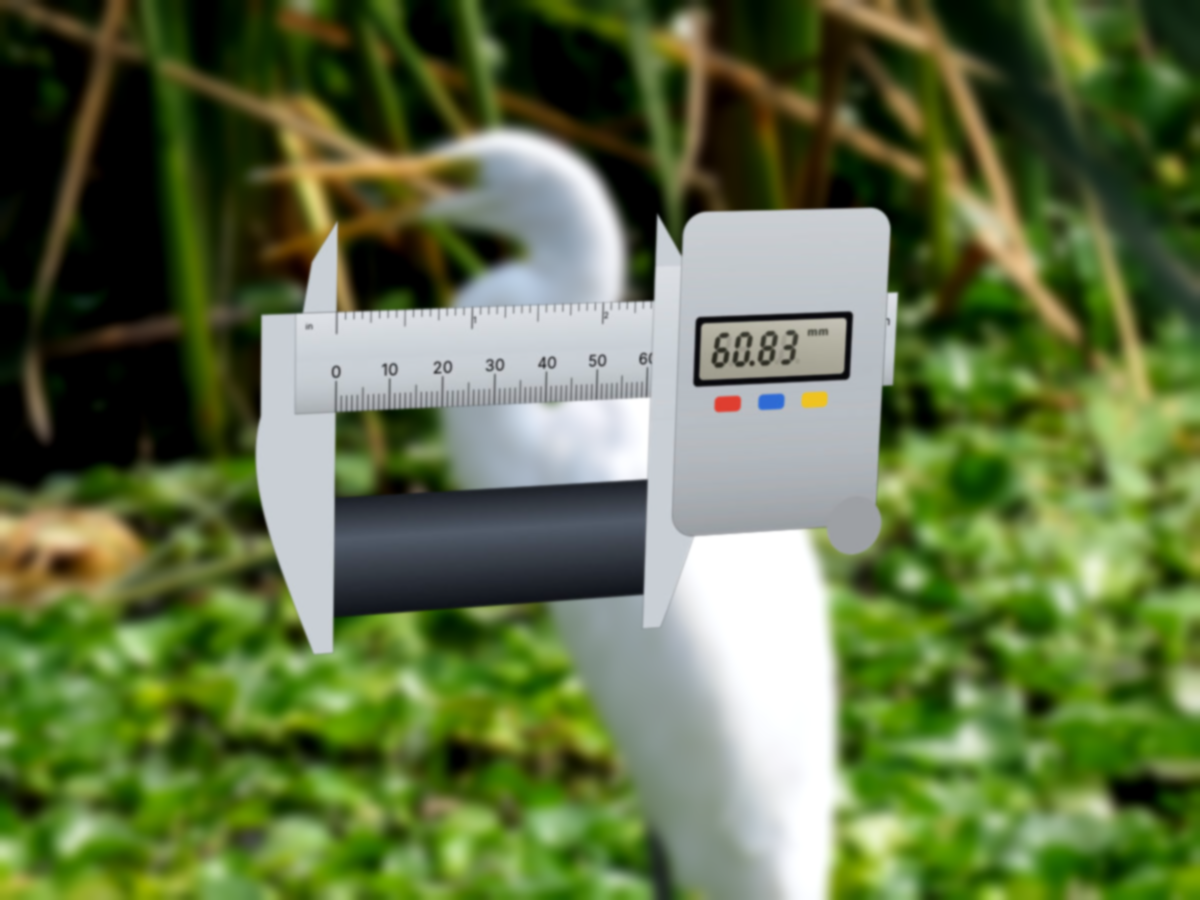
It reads 60.83 mm
